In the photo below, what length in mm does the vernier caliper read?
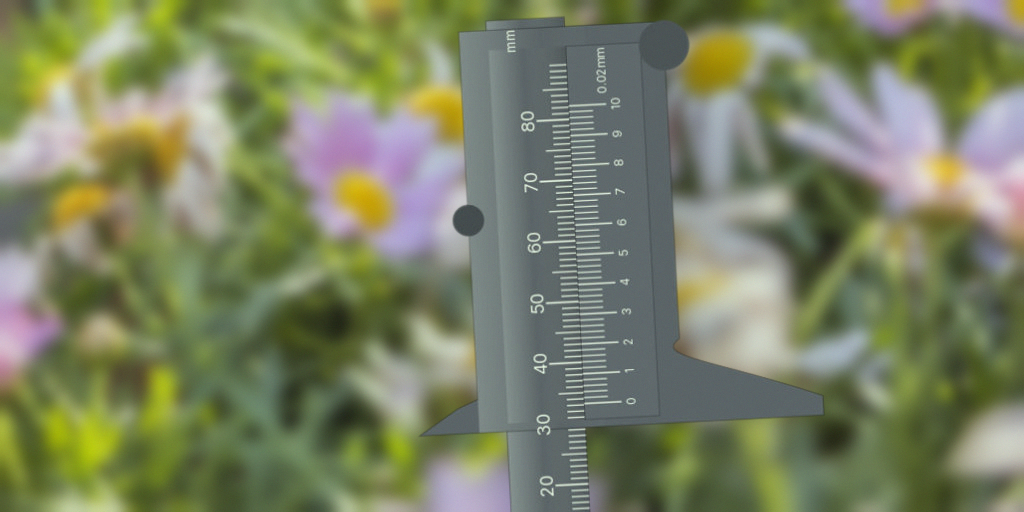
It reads 33.2 mm
